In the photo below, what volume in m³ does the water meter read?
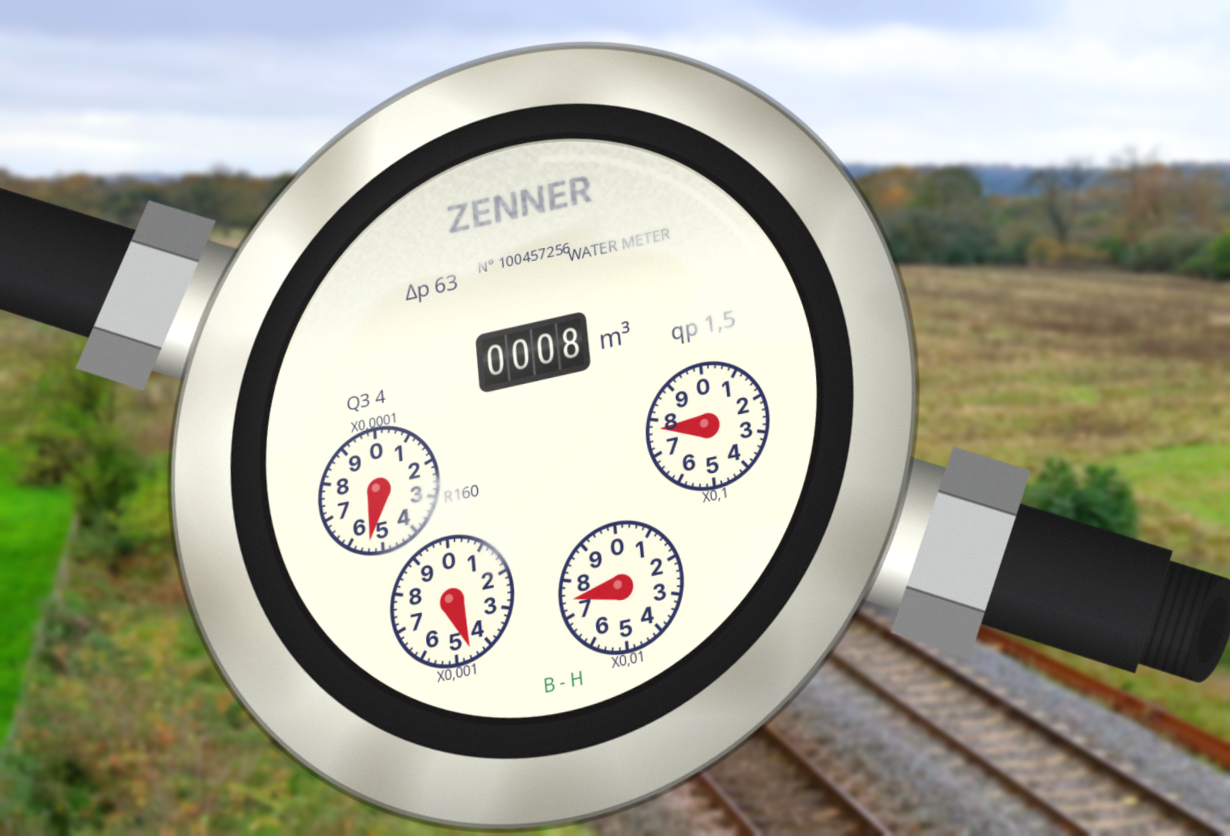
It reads 8.7745 m³
